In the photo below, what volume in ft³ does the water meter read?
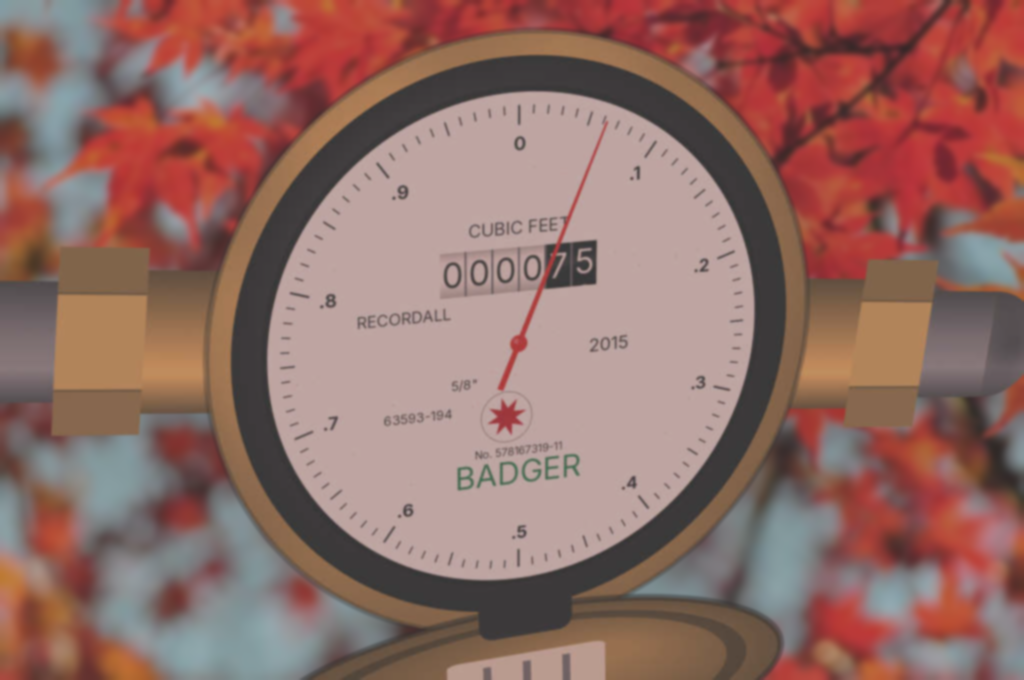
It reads 75.06 ft³
